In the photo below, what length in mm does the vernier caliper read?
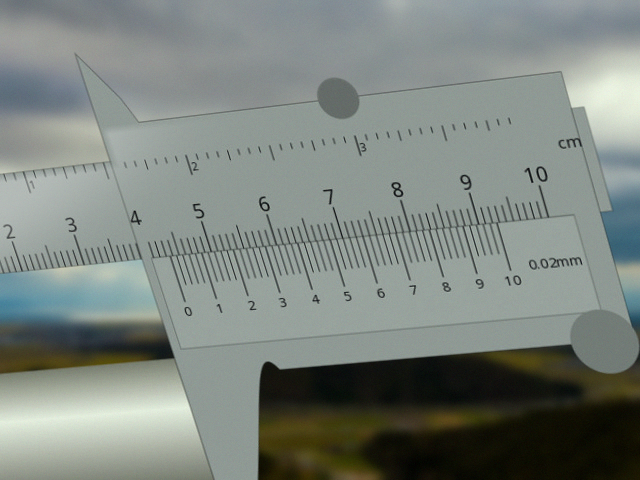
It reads 43.6 mm
